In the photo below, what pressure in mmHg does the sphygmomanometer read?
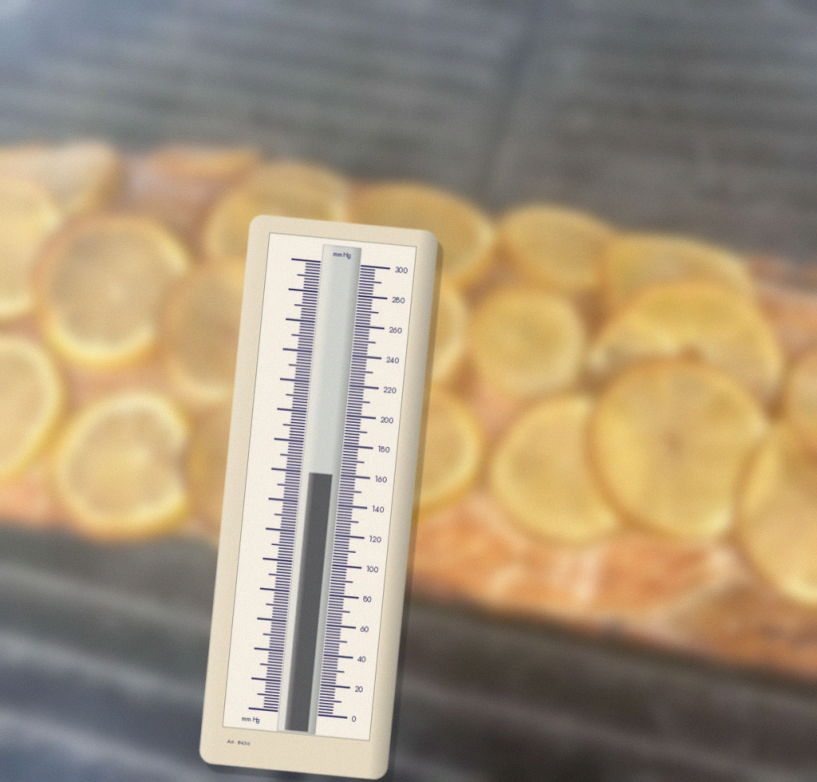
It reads 160 mmHg
